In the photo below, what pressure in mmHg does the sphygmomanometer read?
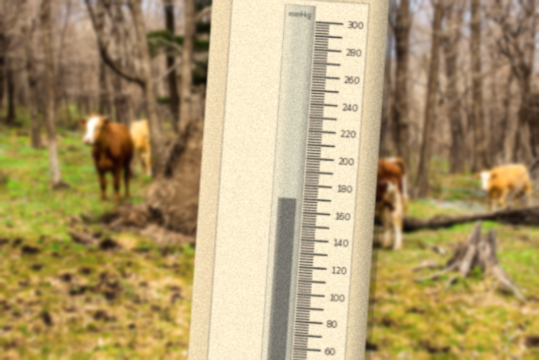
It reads 170 mmHg
